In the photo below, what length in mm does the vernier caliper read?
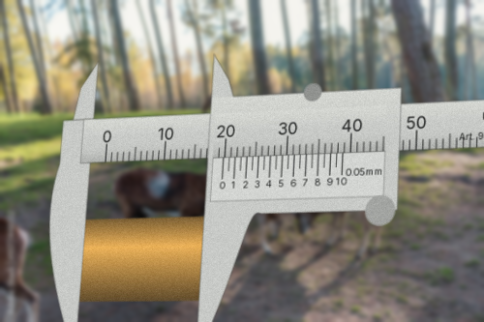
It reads 19.8 mm
